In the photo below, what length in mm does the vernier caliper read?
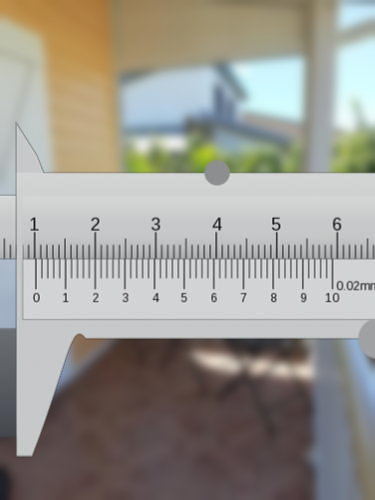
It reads 10.2 mm
